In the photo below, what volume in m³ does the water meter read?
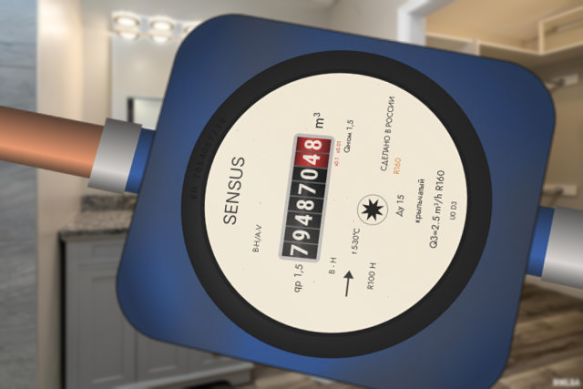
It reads 794870.48 m³
